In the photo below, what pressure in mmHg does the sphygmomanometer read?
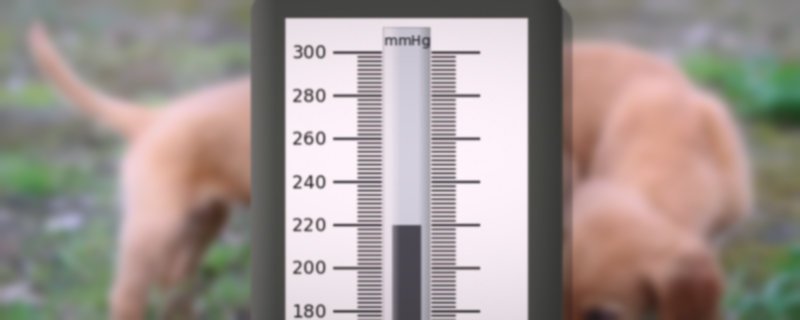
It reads 220 mmHg
